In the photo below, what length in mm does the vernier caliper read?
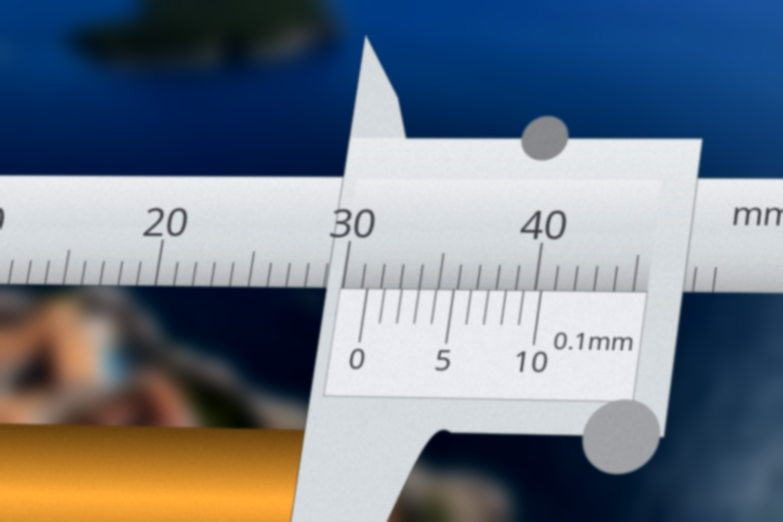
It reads 31.3 mm
